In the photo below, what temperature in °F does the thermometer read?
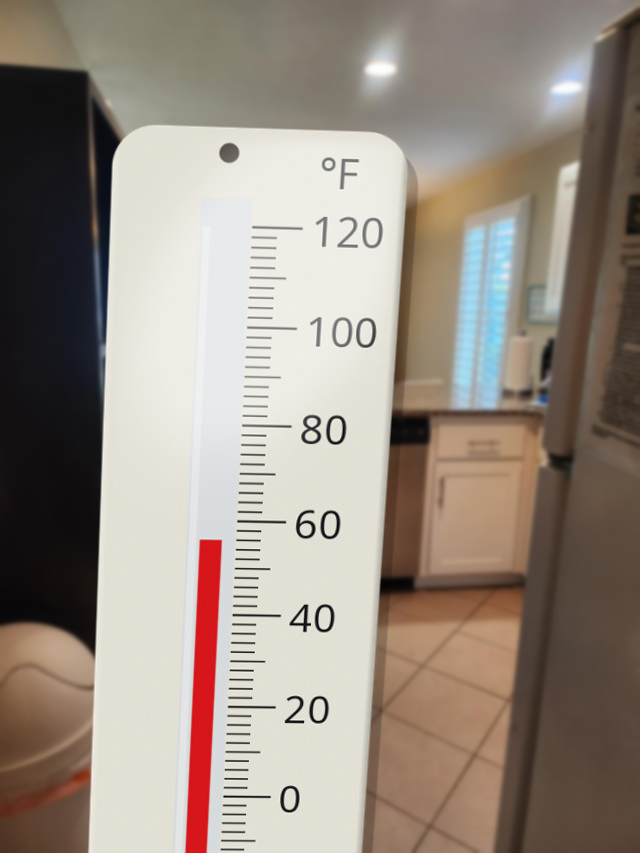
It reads 56 °F
